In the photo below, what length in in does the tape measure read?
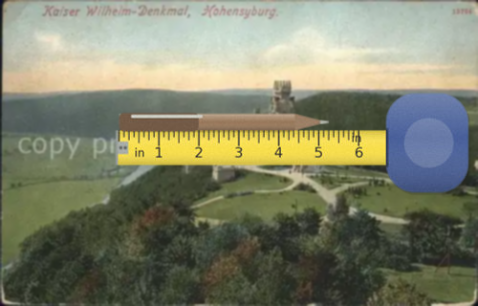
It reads 5.25 in
